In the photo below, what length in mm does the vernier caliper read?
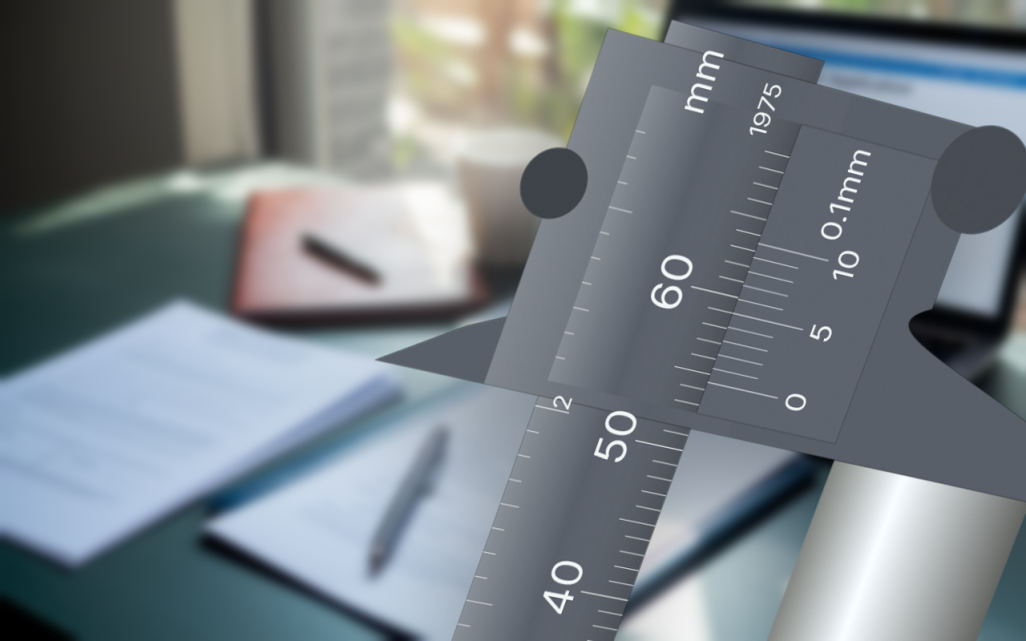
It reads 54.5 mm
